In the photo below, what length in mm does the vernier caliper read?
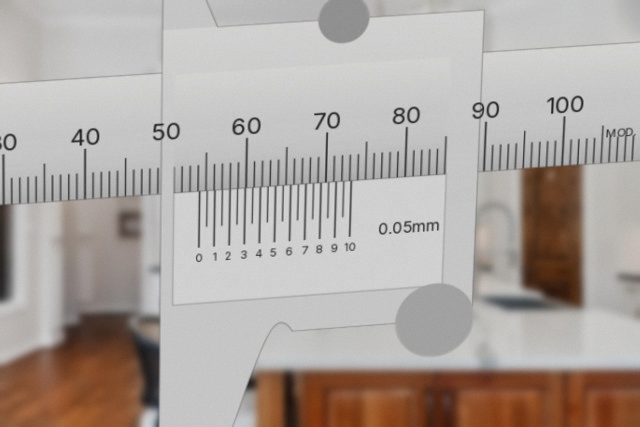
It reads 54.2 mm
